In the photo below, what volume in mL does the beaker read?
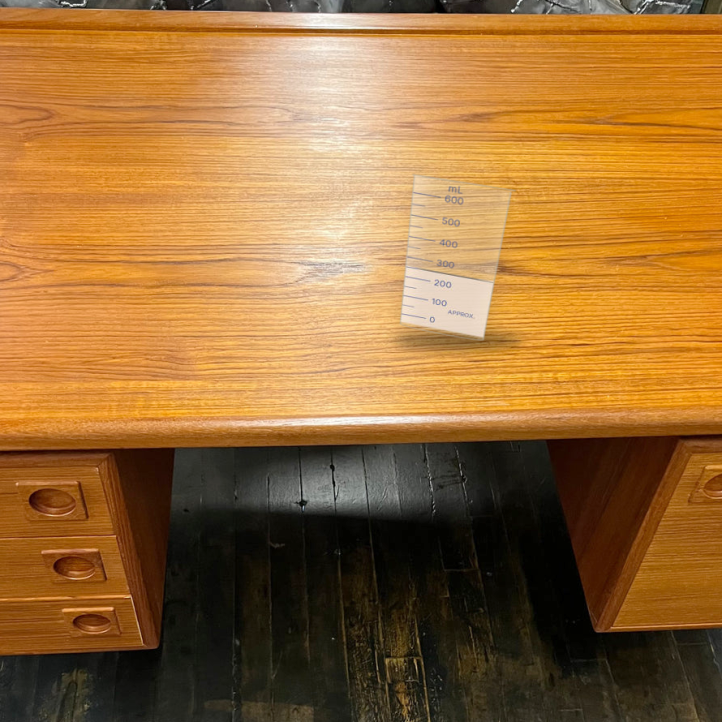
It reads 250 mL
